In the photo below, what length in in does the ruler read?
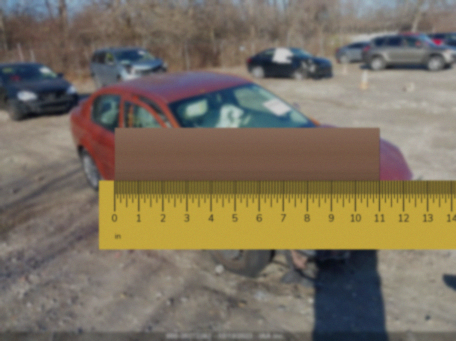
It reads 11 in
